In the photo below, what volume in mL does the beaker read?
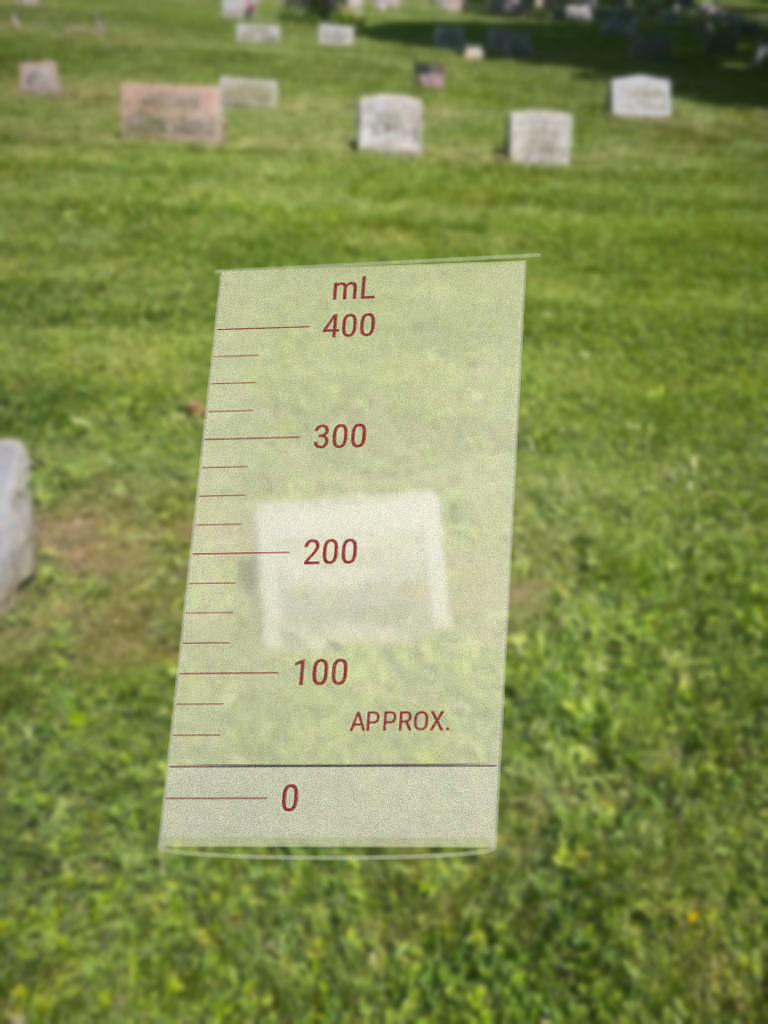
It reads 25 mL
